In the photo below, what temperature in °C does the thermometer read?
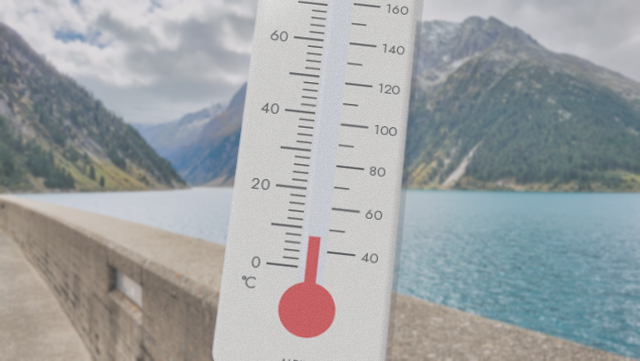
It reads 8 °C
